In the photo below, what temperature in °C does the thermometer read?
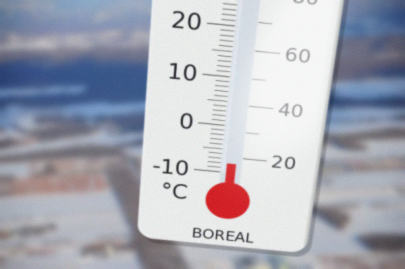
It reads -8 °C
